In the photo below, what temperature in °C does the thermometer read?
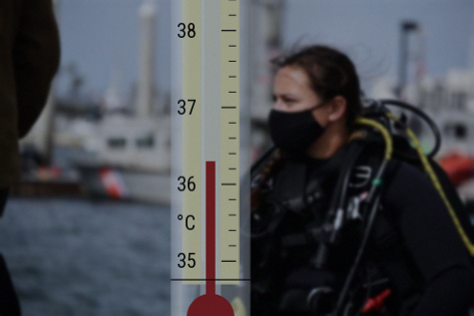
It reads 36.3 °C
